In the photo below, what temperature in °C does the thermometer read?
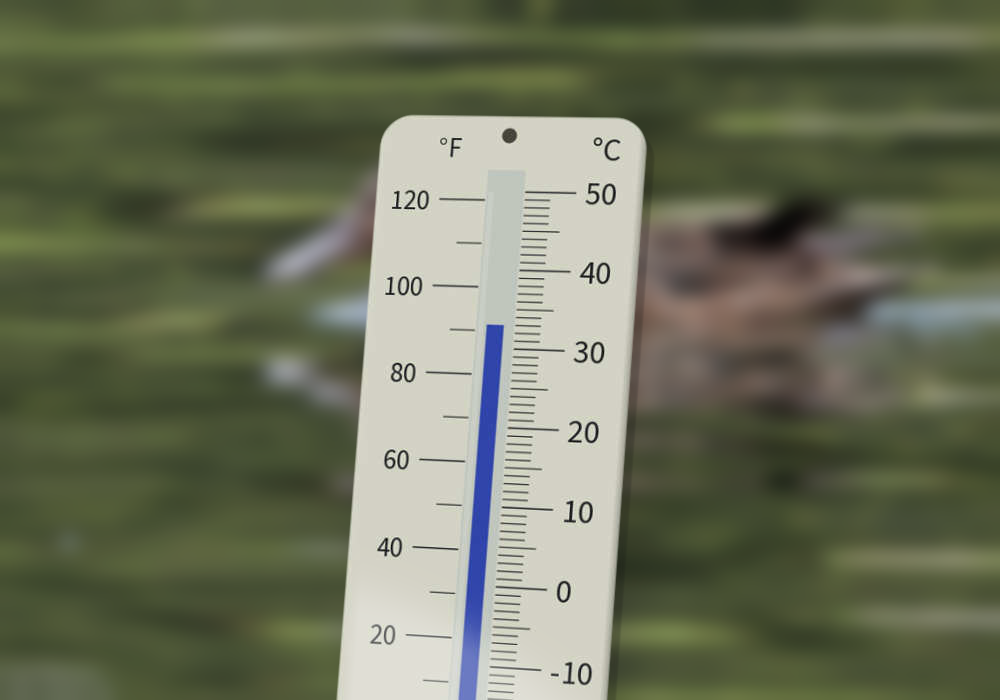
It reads 33 °C
